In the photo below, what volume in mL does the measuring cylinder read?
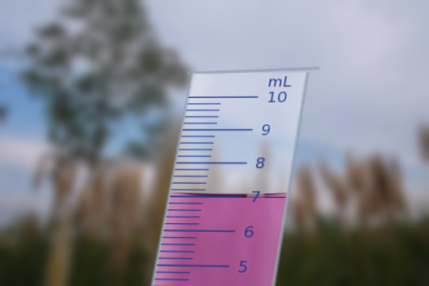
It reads 7 mL
